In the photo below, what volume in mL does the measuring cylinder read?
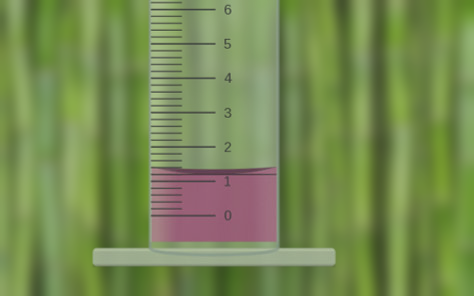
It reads 1.2 mL
